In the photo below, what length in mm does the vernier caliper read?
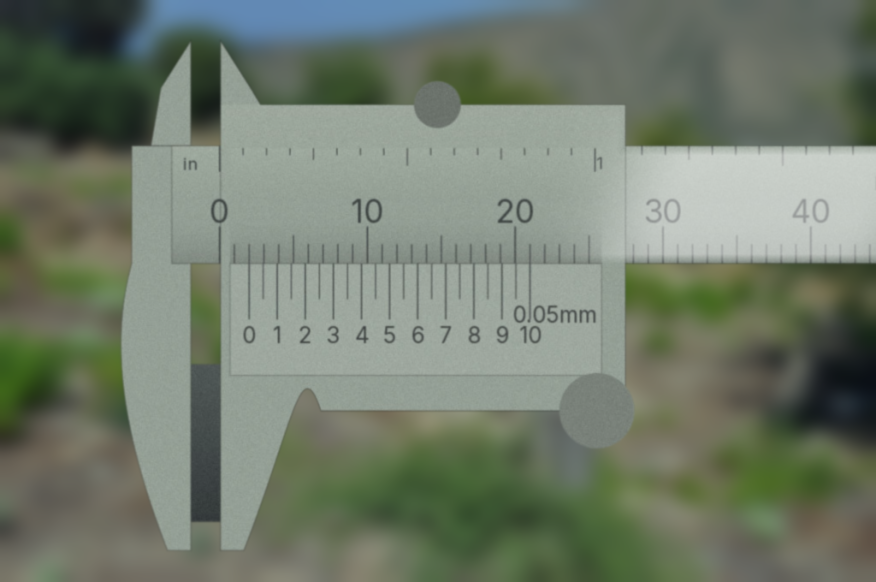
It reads 2.0 mm
